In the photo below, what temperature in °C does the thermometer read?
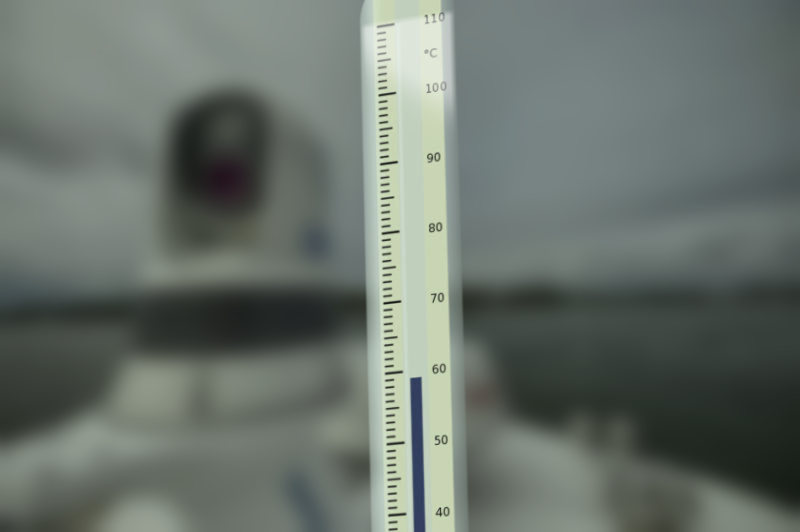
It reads 59 °C
